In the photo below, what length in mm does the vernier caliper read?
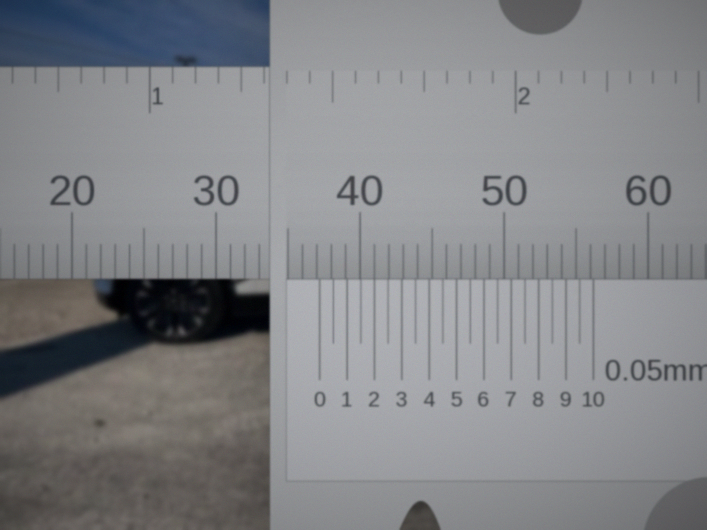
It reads 37.2 mm
